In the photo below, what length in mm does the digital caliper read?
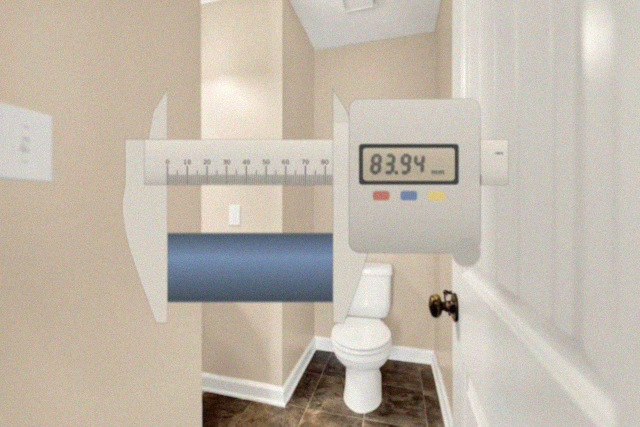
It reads 83.94 mm
